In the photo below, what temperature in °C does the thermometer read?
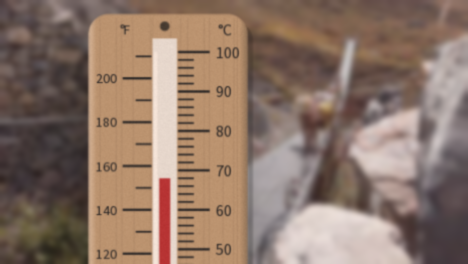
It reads 68 °C
